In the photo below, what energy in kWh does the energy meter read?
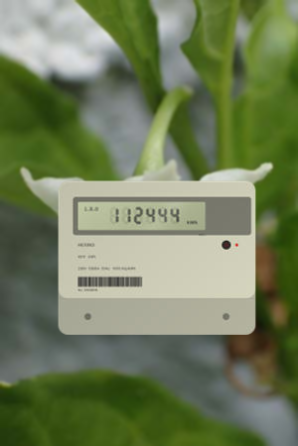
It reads 112444 kWh
